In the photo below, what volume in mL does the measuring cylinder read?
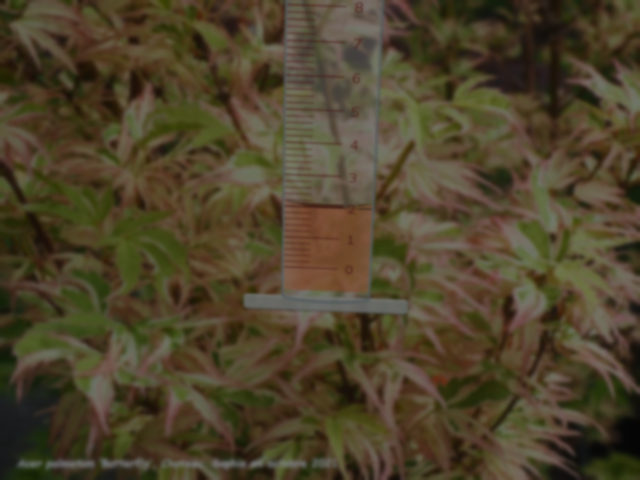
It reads 2 mL
